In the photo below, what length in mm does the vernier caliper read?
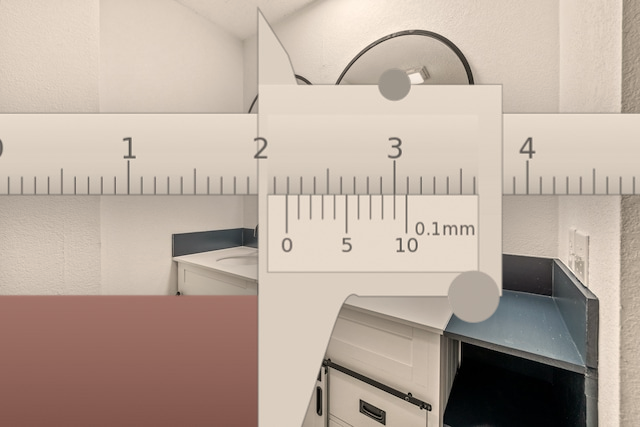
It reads 21.9 mm
